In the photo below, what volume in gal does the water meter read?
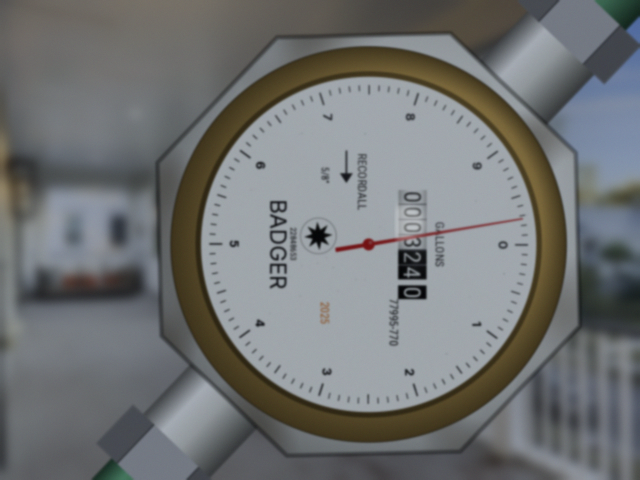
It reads 3239.7 gal
